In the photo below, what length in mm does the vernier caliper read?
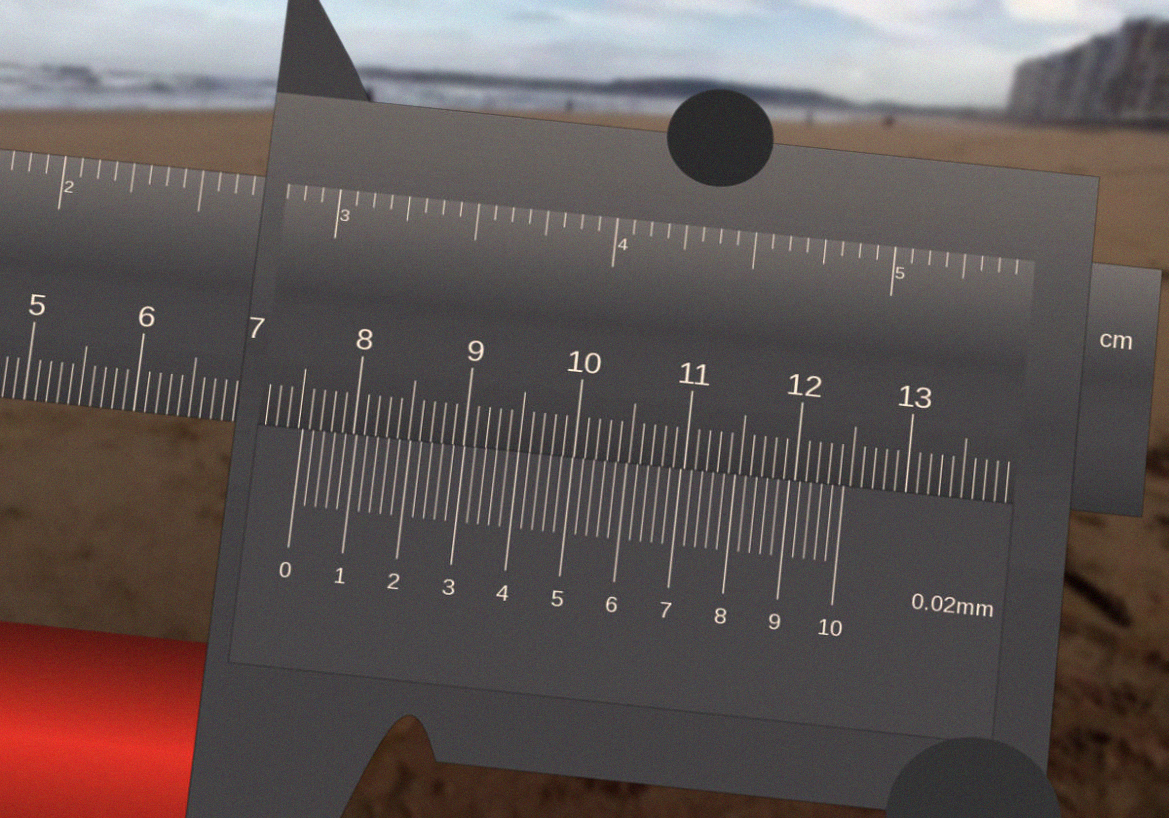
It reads 75.4 mm
